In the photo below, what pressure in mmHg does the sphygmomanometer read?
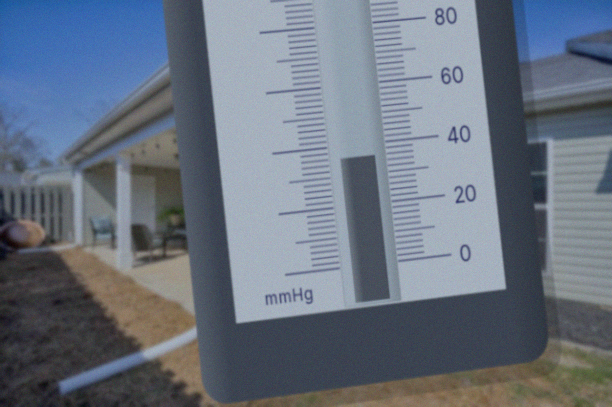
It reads 36 mmHg
